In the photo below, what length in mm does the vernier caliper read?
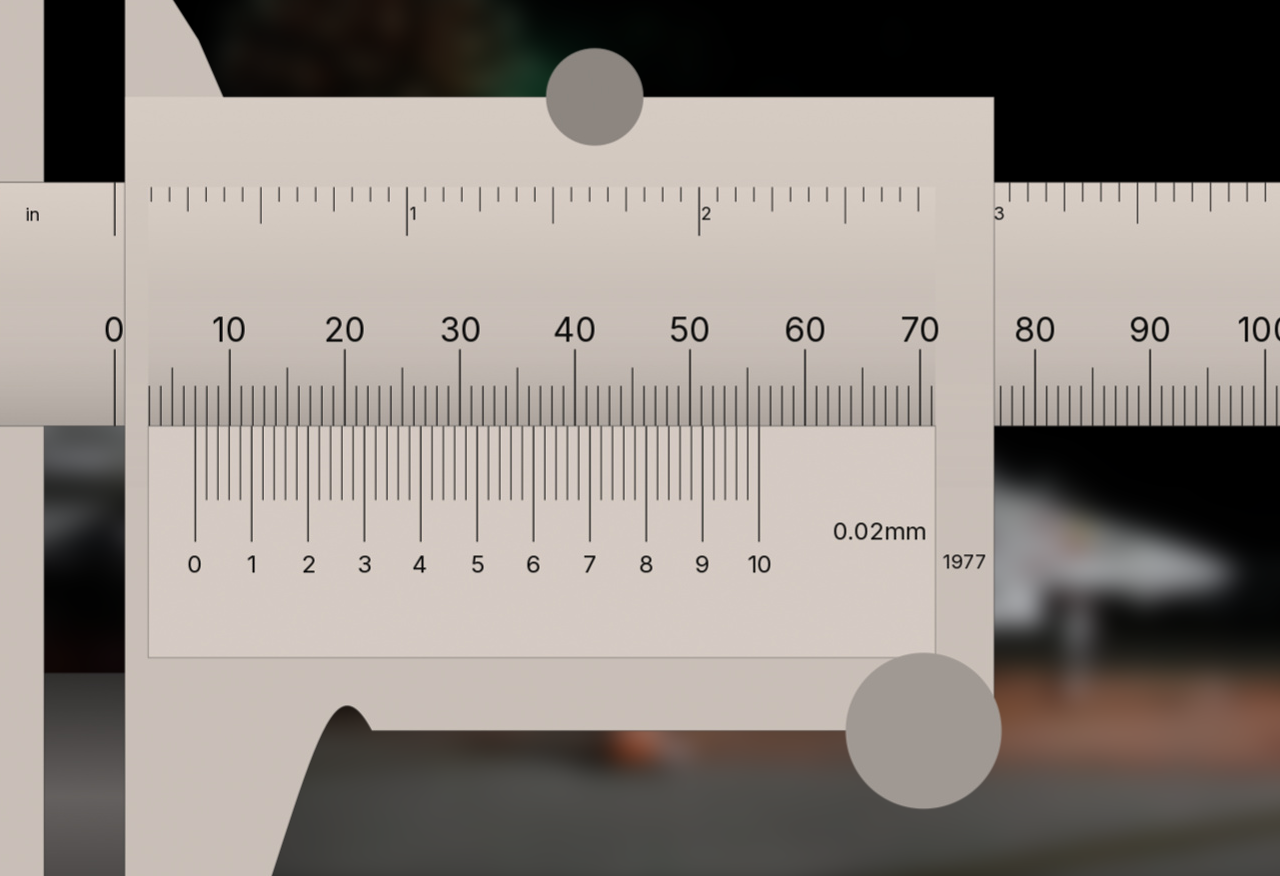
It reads 7.0 mm
